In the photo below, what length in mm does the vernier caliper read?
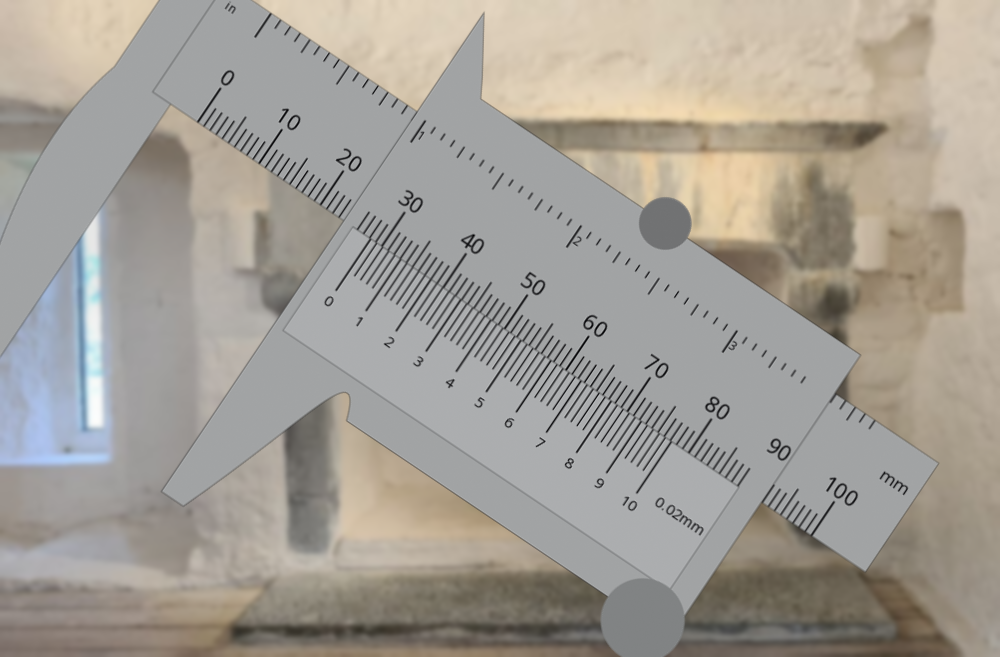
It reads 28.2 mm
